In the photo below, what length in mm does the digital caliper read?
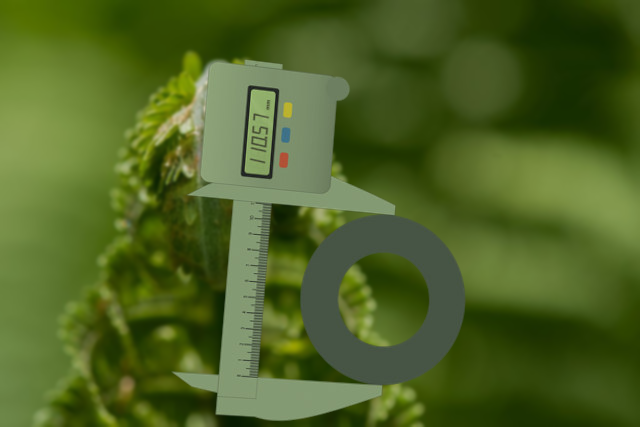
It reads 110.57 mm
